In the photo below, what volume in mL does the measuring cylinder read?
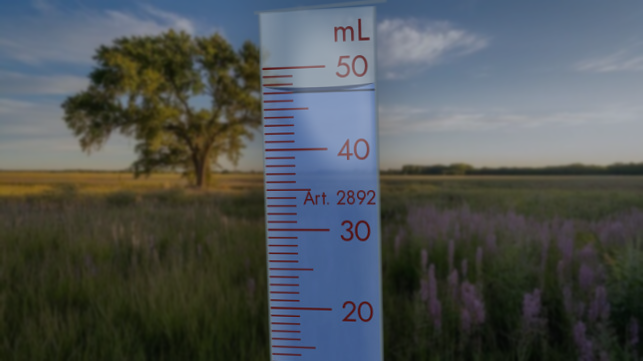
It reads 47 mL
